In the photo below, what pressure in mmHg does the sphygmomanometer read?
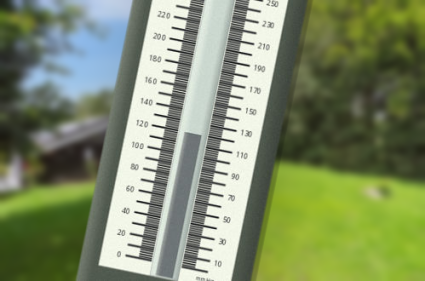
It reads 120 mmHg
